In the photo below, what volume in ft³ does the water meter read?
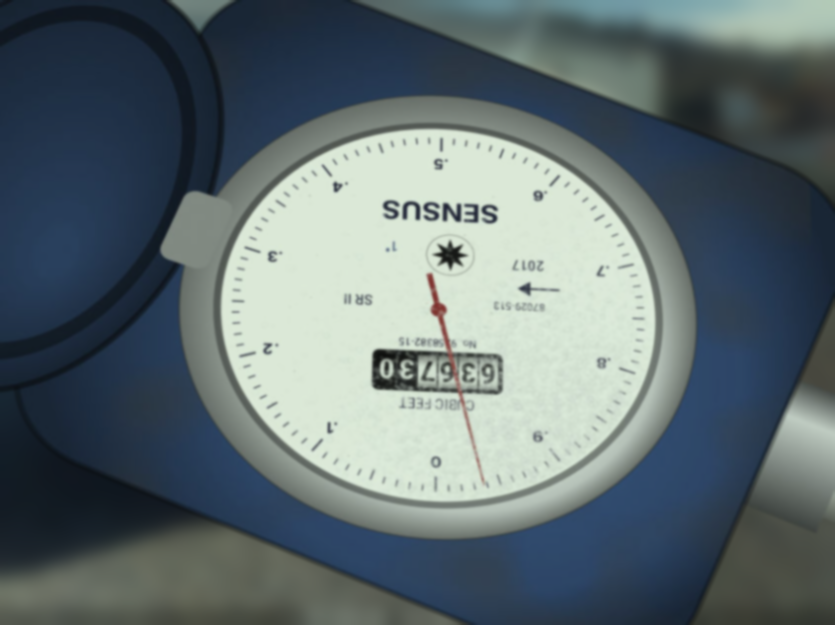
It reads 636729.96 ft³
